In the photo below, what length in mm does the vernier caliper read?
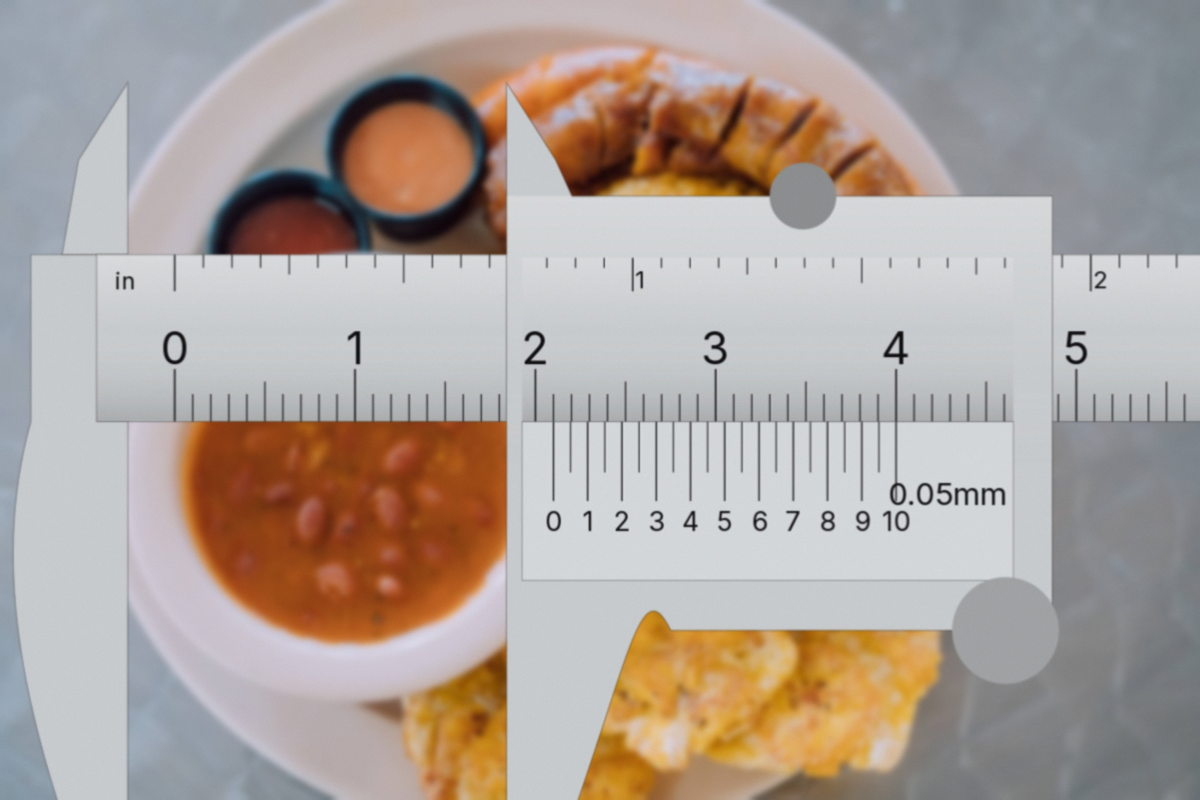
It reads 21.0 mm
